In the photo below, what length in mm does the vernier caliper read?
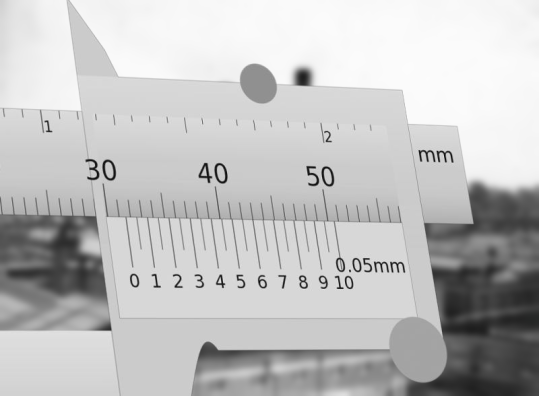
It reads 31.6 mm
